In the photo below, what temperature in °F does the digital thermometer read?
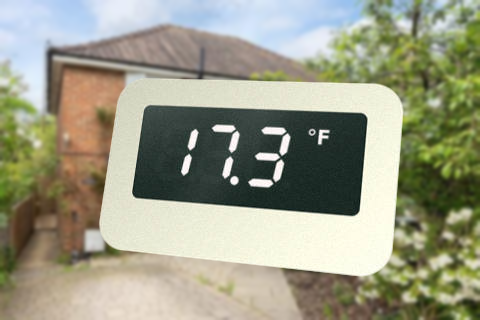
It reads 17.3 °F
